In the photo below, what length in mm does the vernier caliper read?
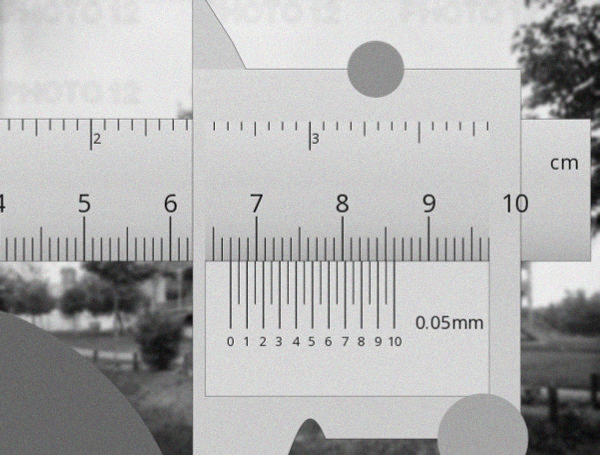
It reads 67.0 mm
